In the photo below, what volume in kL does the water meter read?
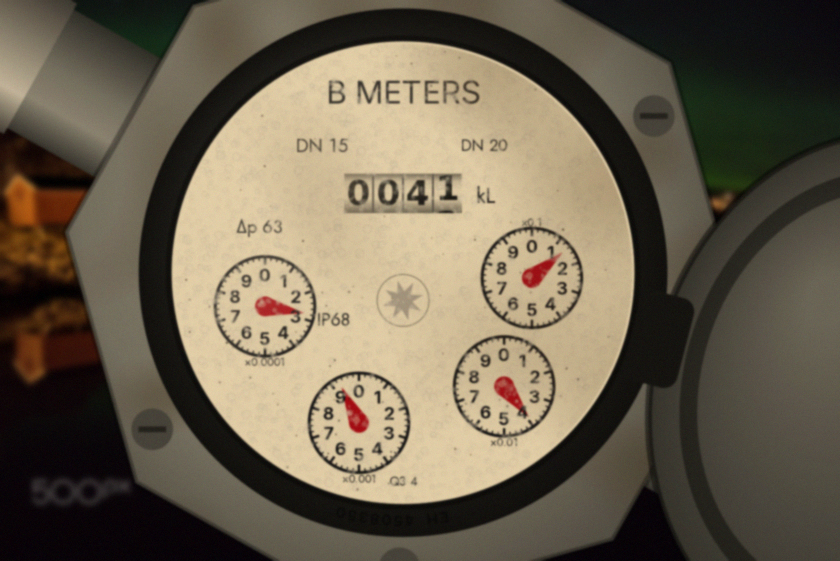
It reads 41.1392 kL
